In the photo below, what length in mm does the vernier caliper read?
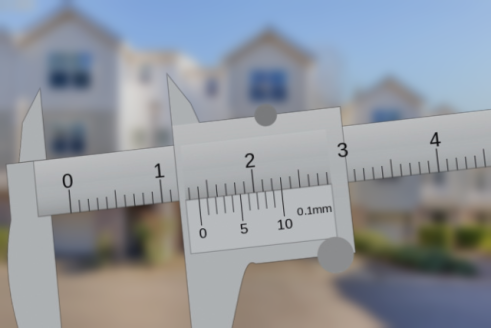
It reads 14.0 mm
